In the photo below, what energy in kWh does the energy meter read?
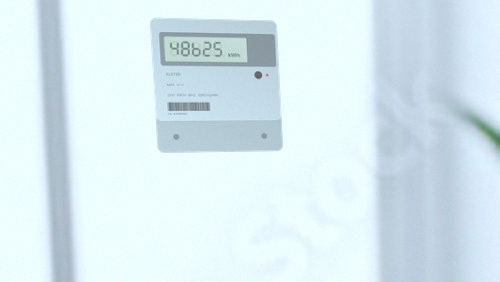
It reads 48625 kWh
